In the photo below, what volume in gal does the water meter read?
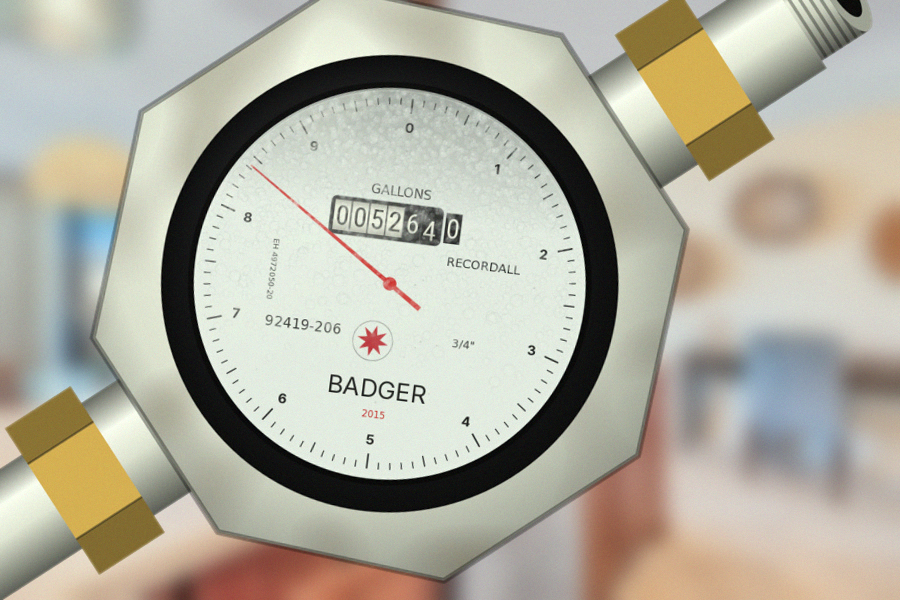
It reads 52638.4 gal
